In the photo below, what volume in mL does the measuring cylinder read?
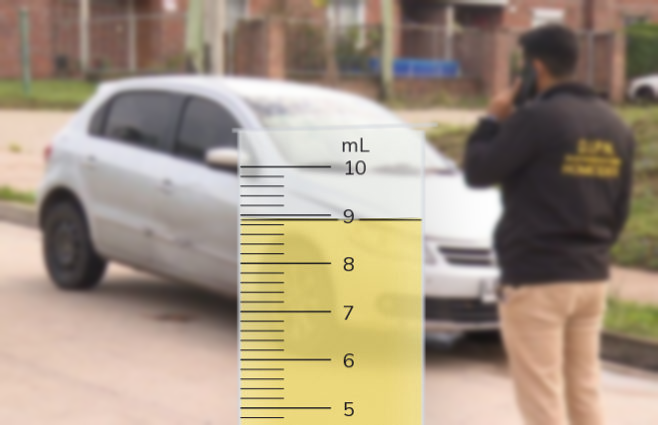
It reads 8.9 mL
